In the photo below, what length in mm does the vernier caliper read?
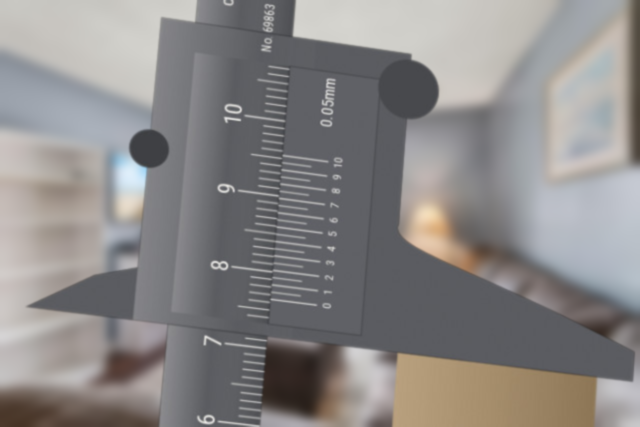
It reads 76.4 mm
